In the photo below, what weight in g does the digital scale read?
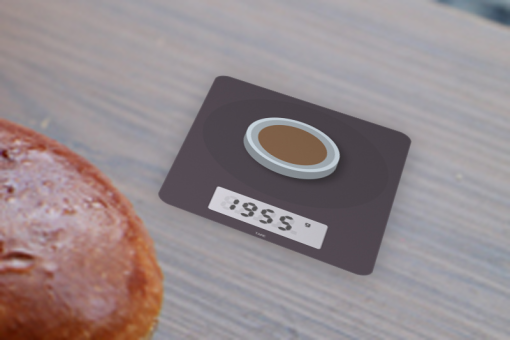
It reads 1955 g
